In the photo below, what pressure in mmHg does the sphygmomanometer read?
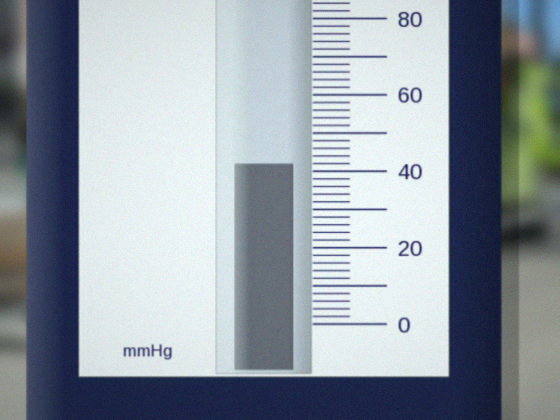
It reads 42 mmHg
